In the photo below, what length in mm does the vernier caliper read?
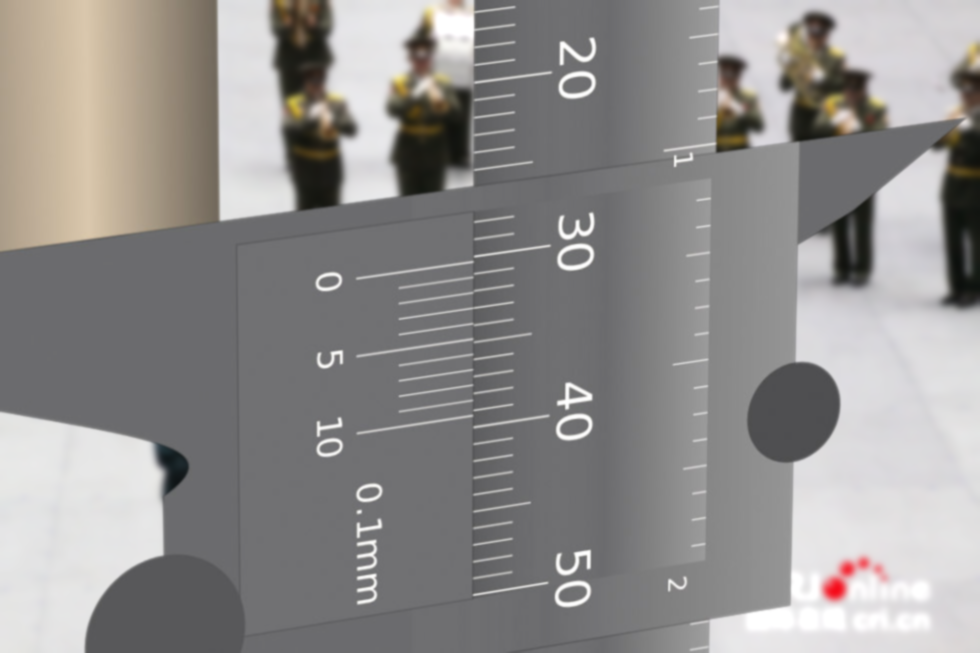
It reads 30.3 mm
